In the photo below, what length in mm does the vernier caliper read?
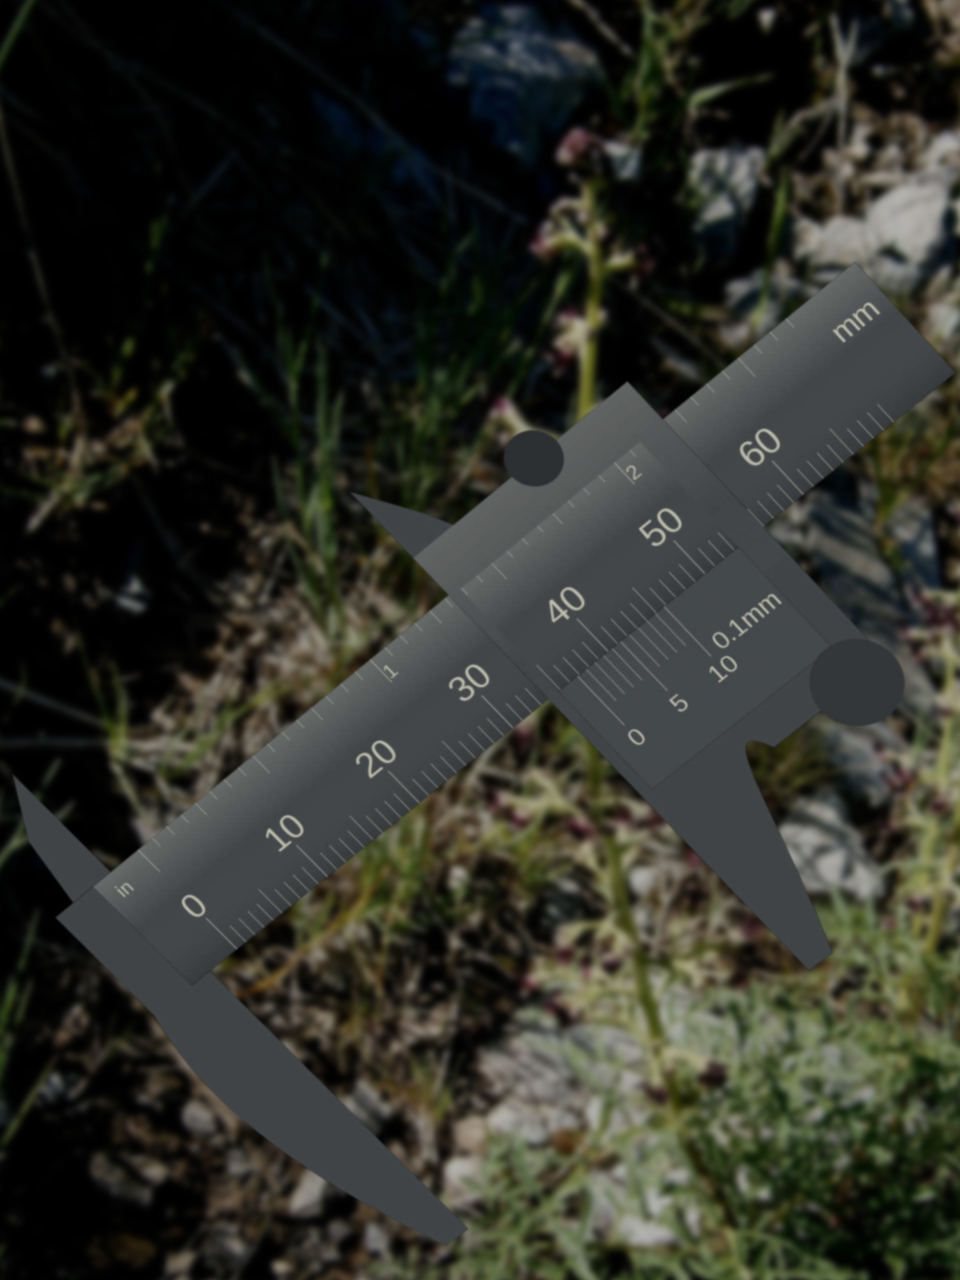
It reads 36.8 mm
